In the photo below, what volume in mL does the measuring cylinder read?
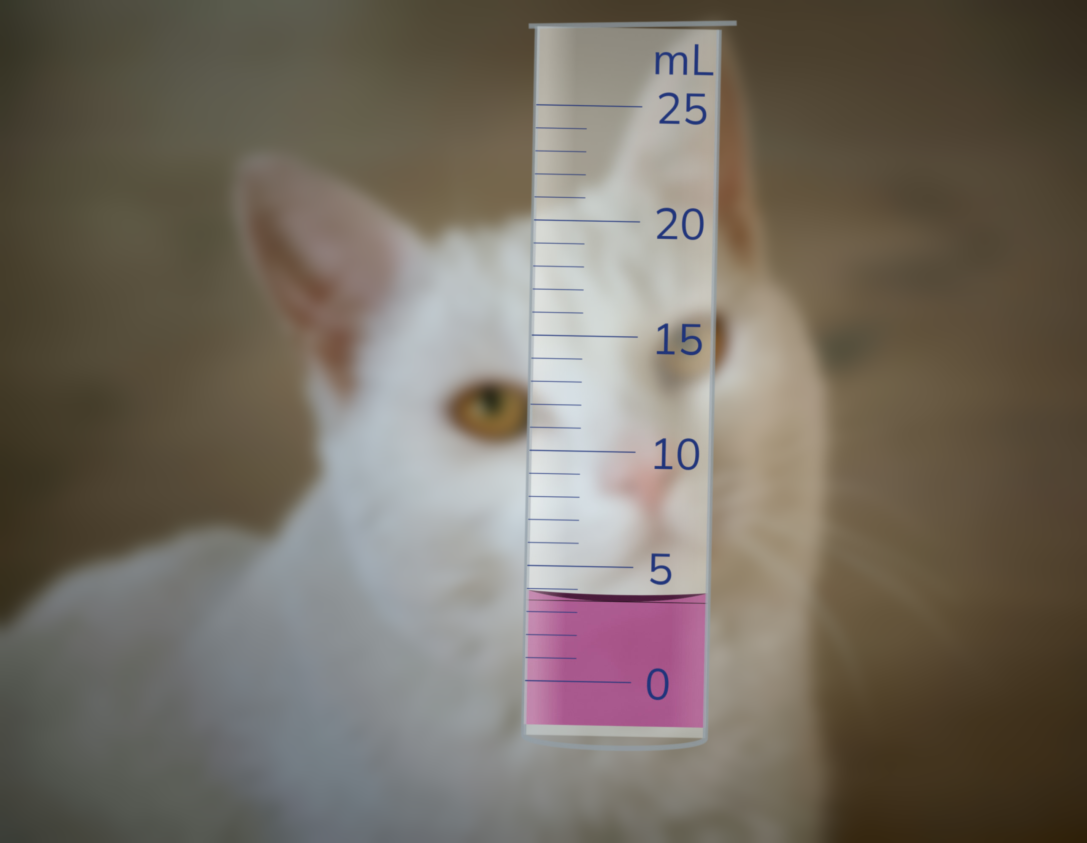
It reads 3.5 mL
